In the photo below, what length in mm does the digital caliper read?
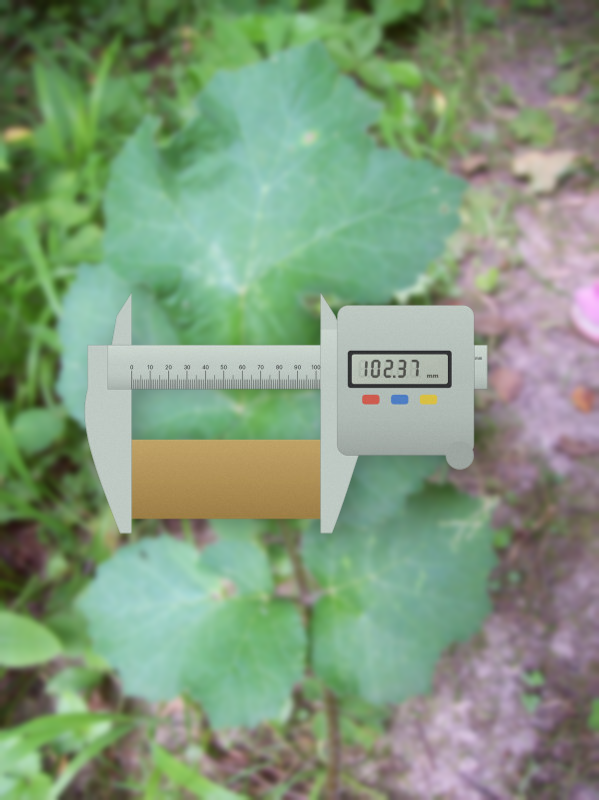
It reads 102.37 mm
